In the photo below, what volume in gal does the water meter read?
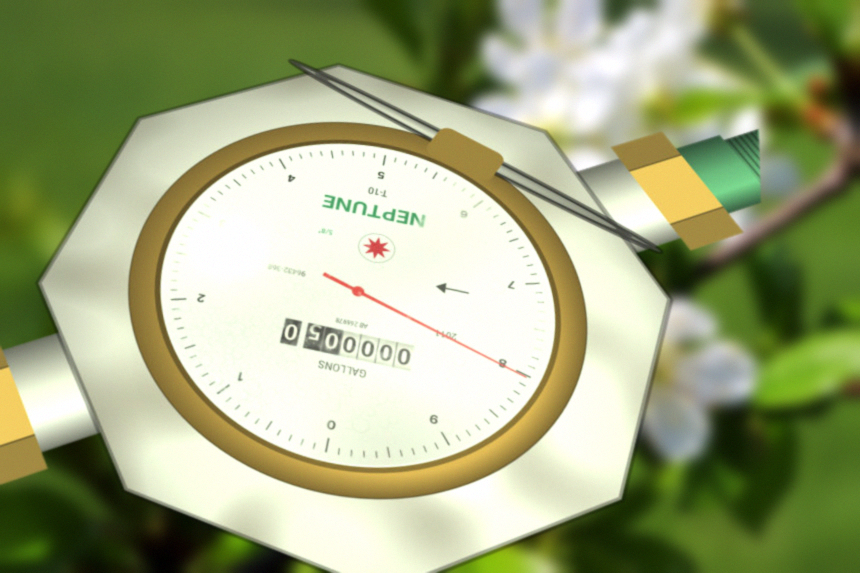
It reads 48.0 gal
